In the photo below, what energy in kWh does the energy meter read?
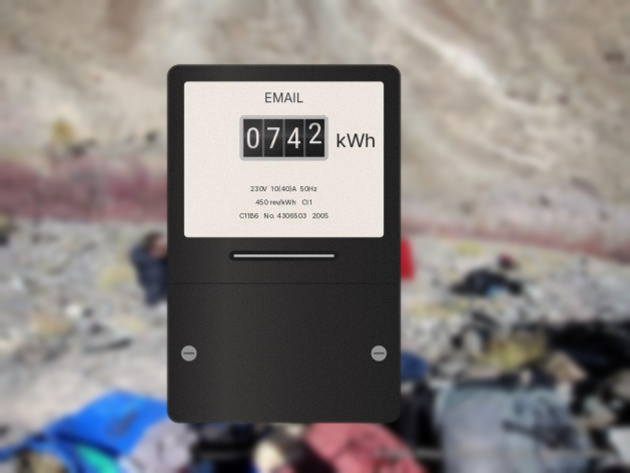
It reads 742 kWh
